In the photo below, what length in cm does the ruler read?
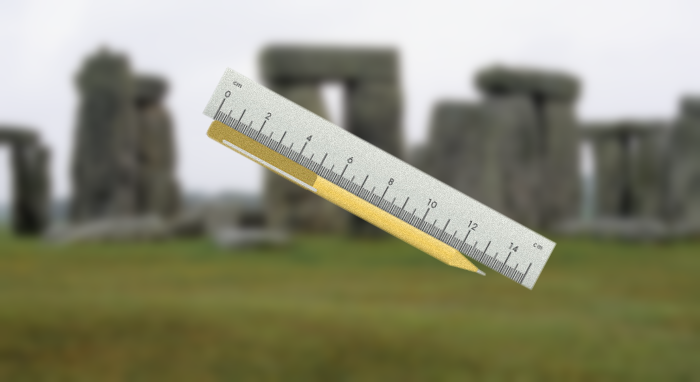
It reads 13.5 cm
